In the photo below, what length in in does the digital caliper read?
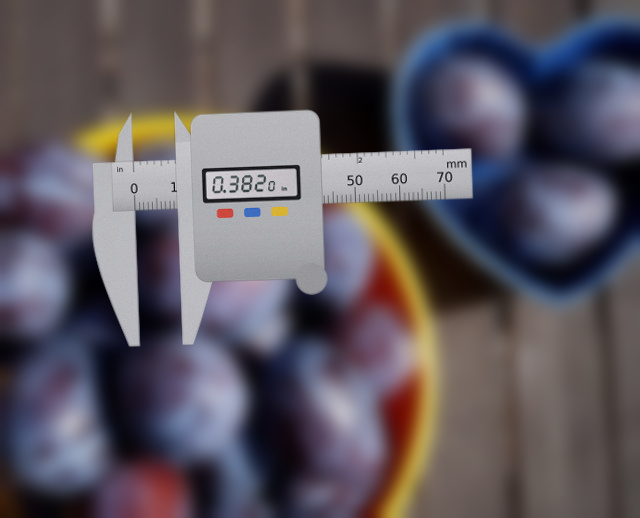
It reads 0.3820 in
